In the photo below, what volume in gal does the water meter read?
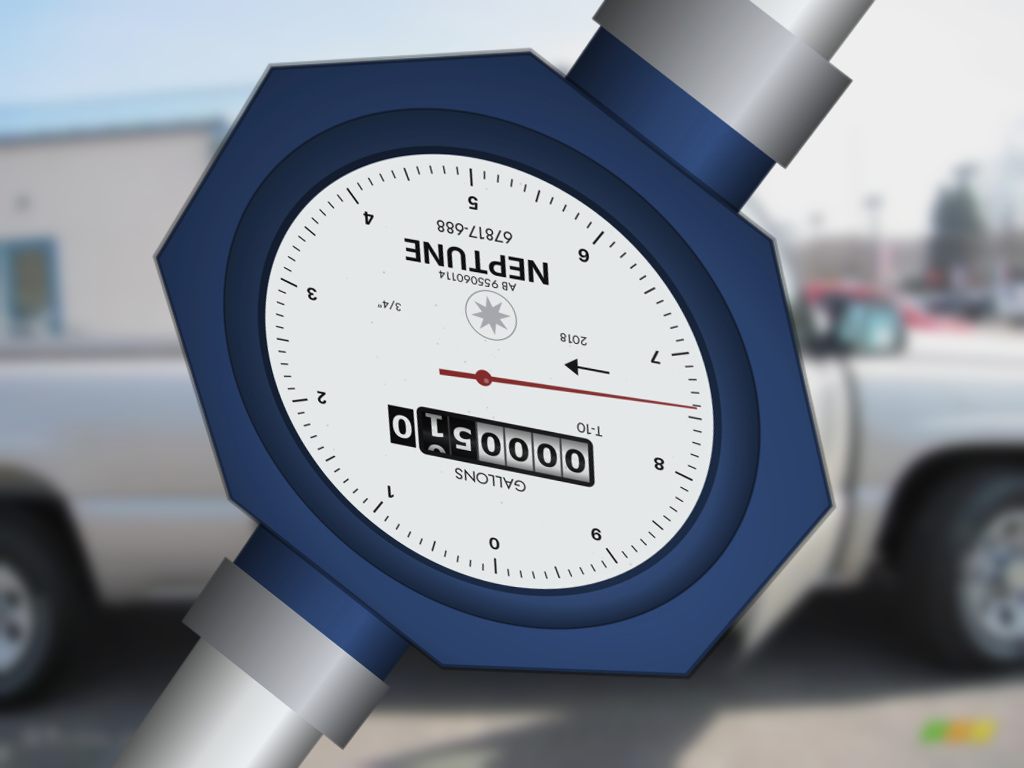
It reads 507.4 gal
